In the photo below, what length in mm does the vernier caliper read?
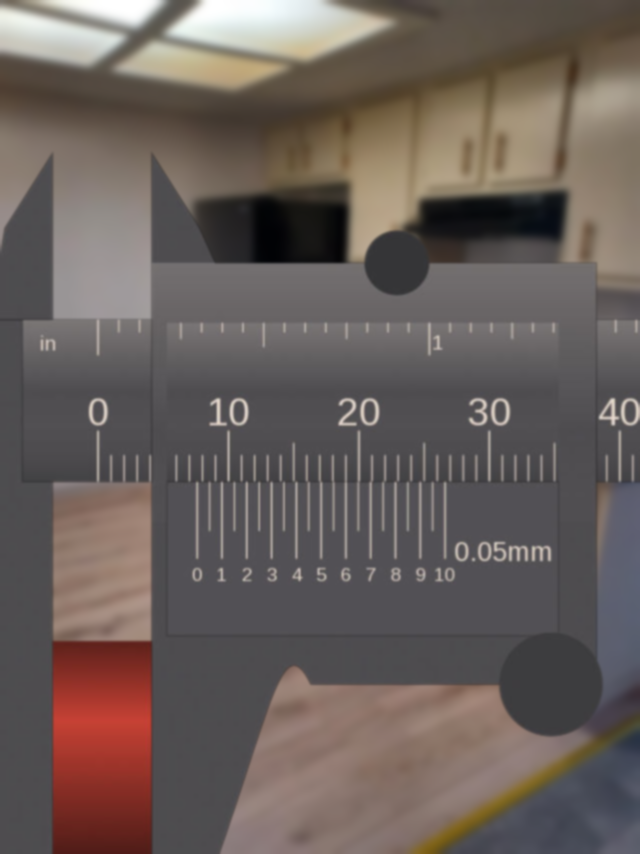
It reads 7.6 mm
